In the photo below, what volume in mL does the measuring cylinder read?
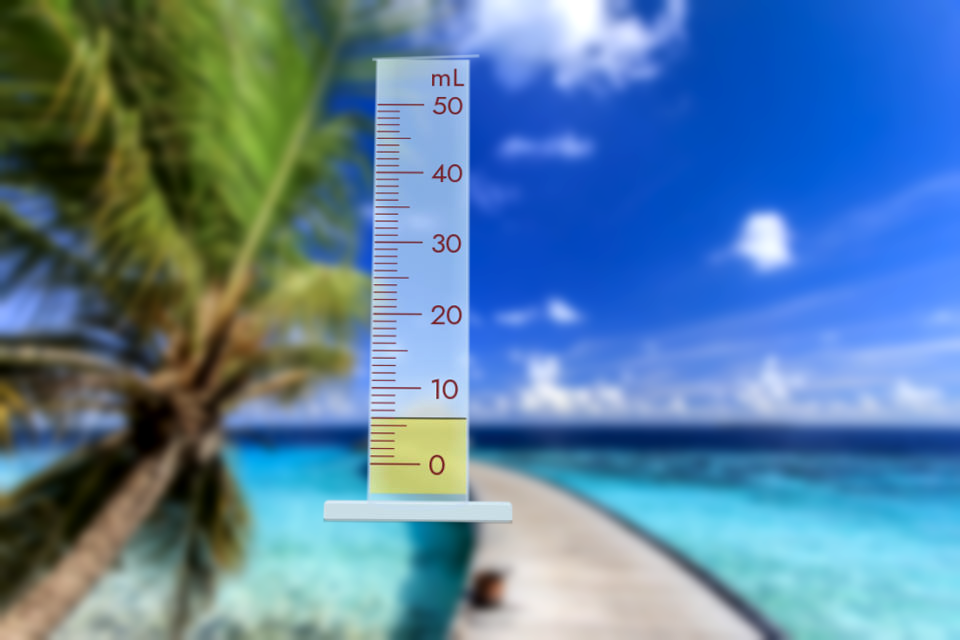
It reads 6 mL
